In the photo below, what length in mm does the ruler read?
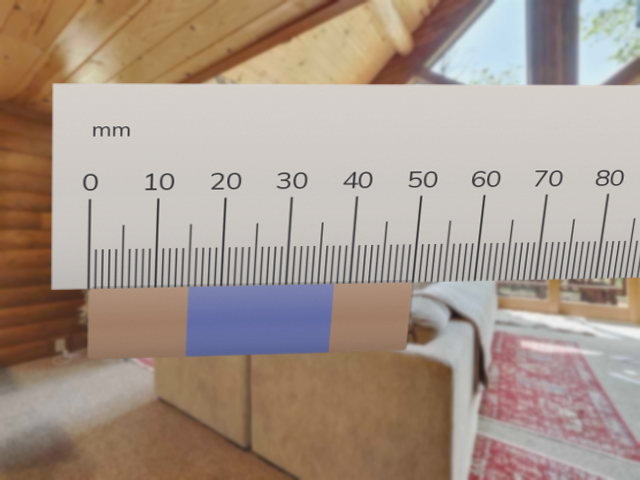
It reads 50 mm
